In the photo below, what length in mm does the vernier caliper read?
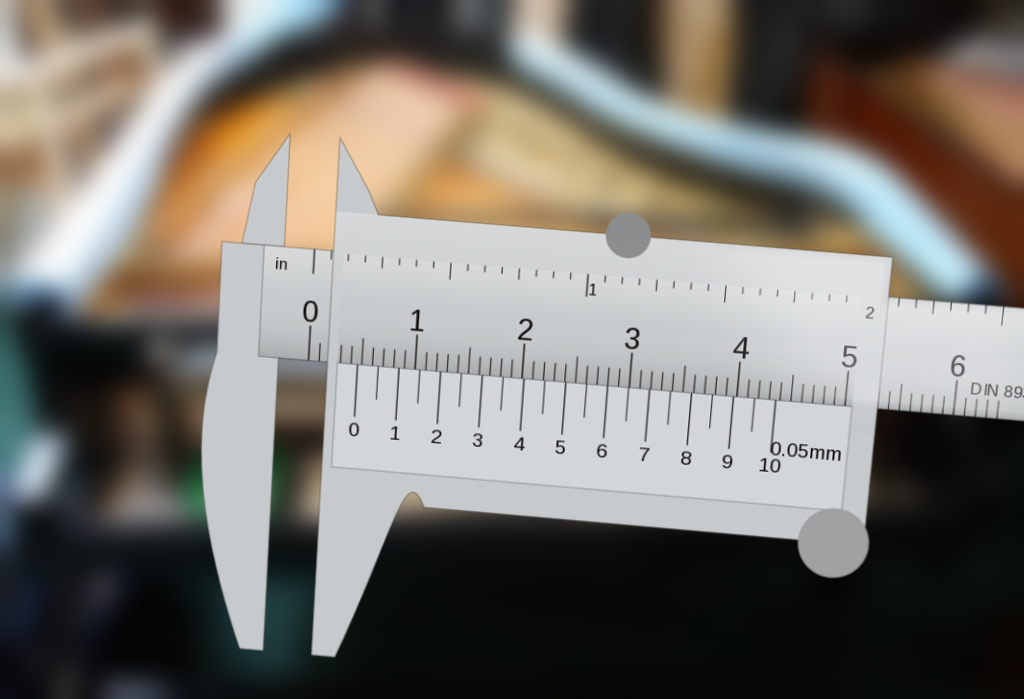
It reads 4.6 mm
